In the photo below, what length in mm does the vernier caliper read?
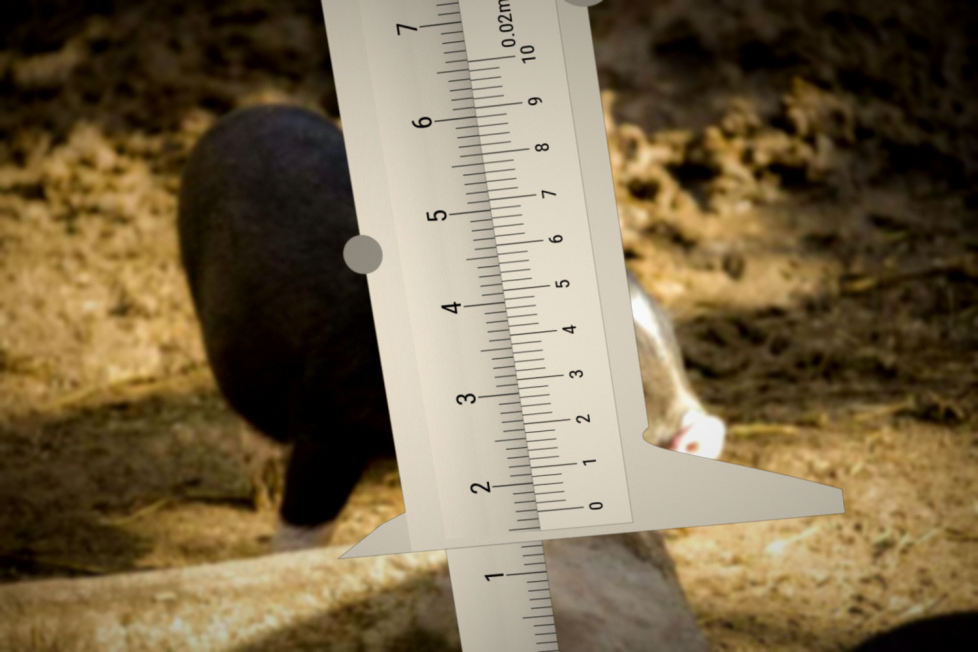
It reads 16.8 mm
